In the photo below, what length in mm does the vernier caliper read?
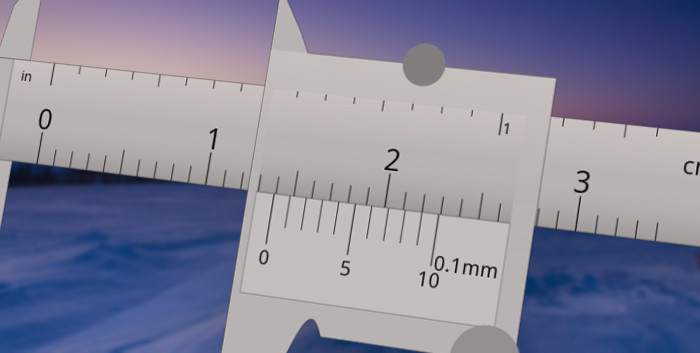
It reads 13.9 mm
